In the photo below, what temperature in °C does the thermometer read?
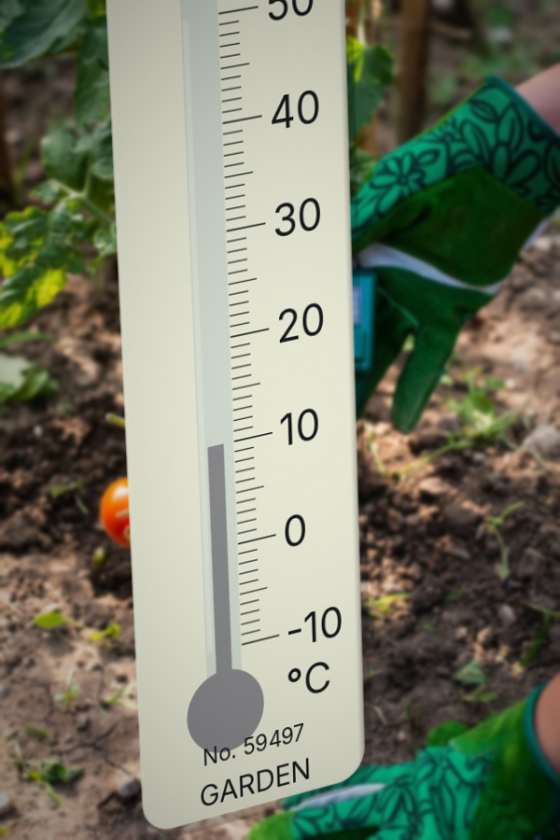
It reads 10 °C
